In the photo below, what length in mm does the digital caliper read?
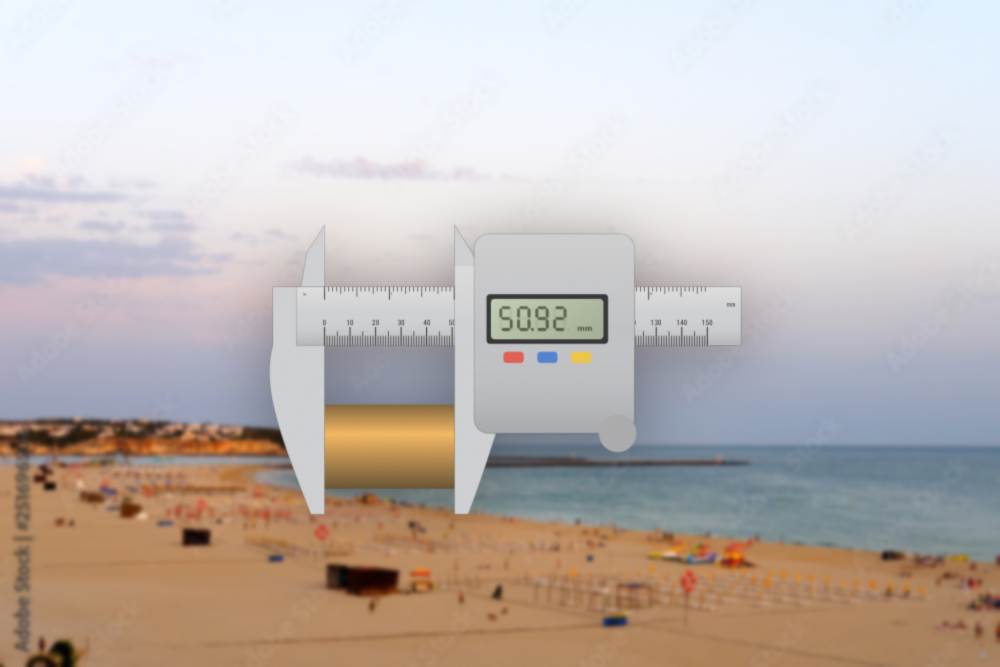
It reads 50.92 mm
